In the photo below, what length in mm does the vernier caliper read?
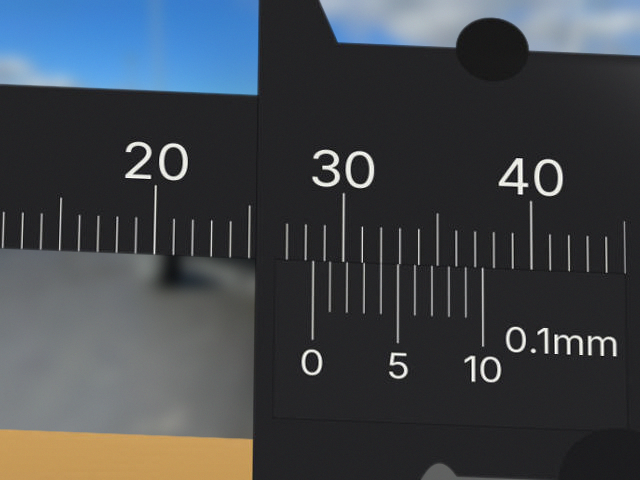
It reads 28.4 mm
